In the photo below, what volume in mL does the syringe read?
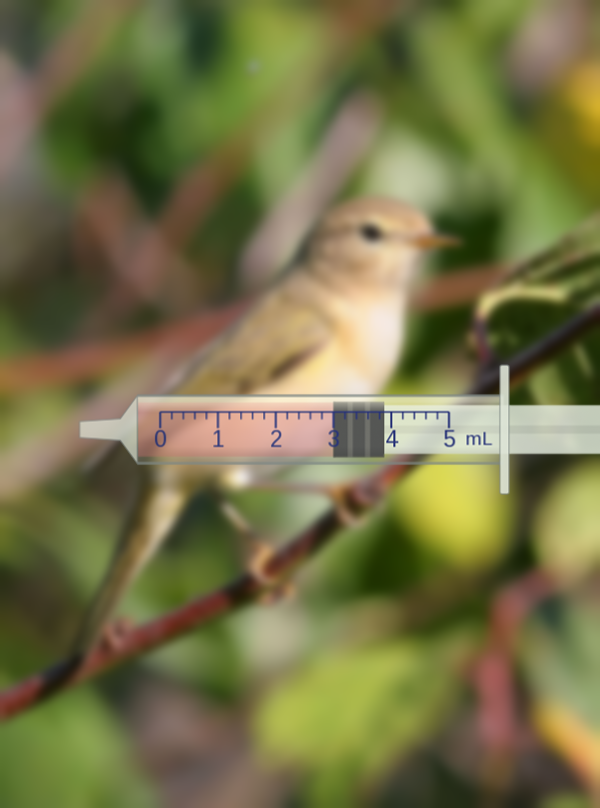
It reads 3 mL
